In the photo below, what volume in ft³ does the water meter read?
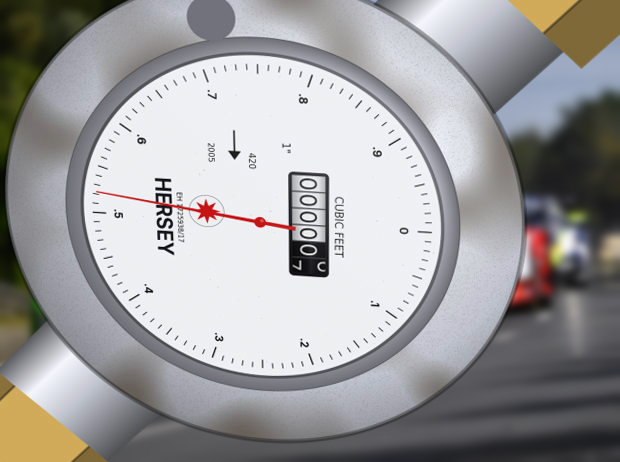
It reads 6.52 ft³
